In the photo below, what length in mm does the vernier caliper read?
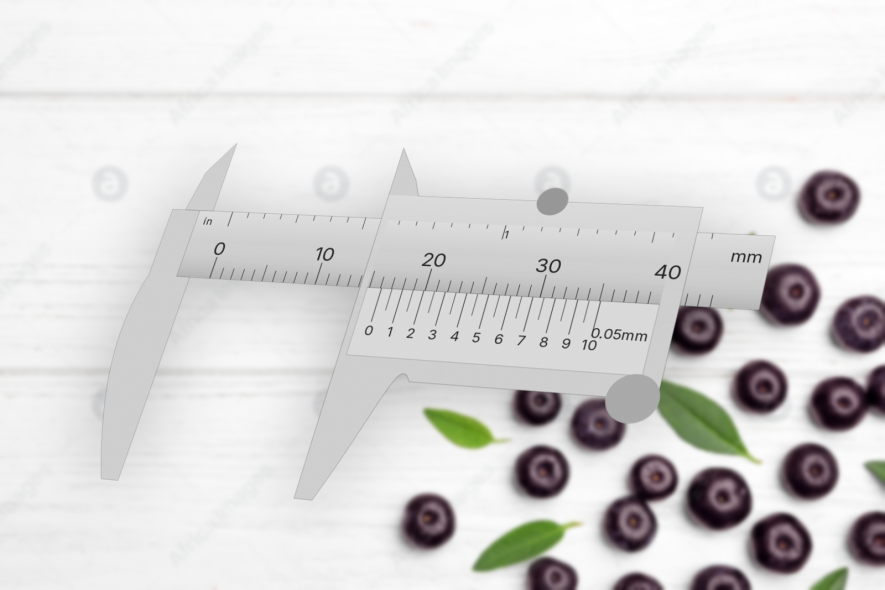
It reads 16.1 mm
